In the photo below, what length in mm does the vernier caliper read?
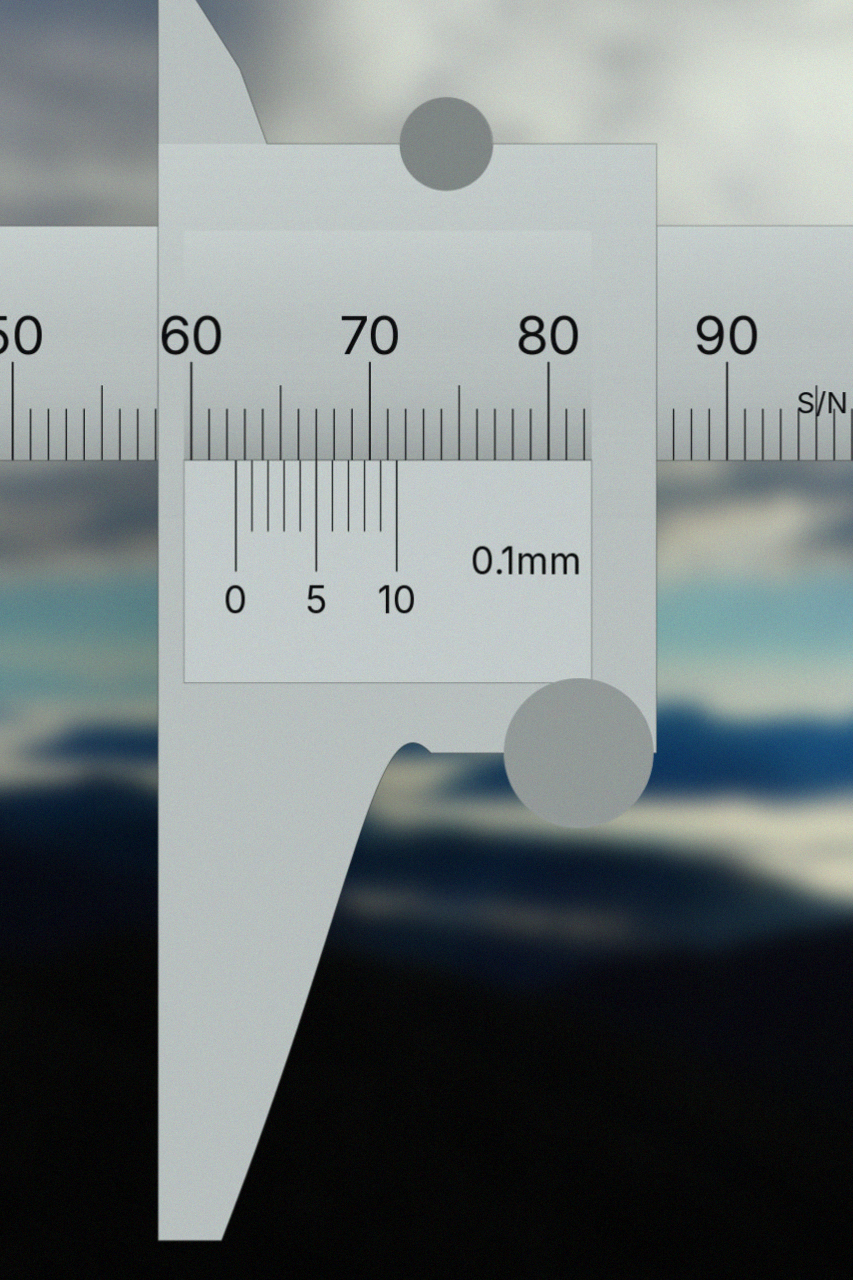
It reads 62.5 mm
